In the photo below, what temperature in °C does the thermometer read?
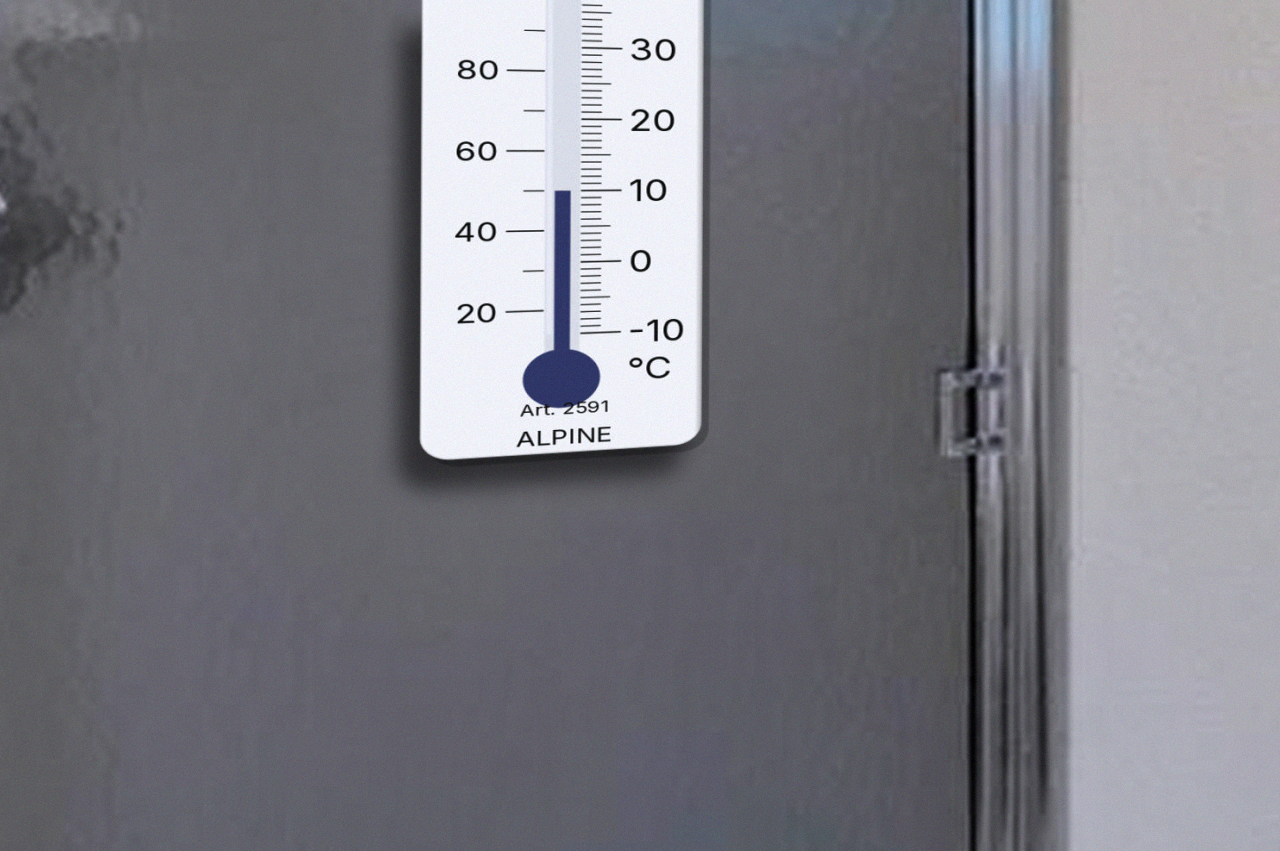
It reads 10 °C
